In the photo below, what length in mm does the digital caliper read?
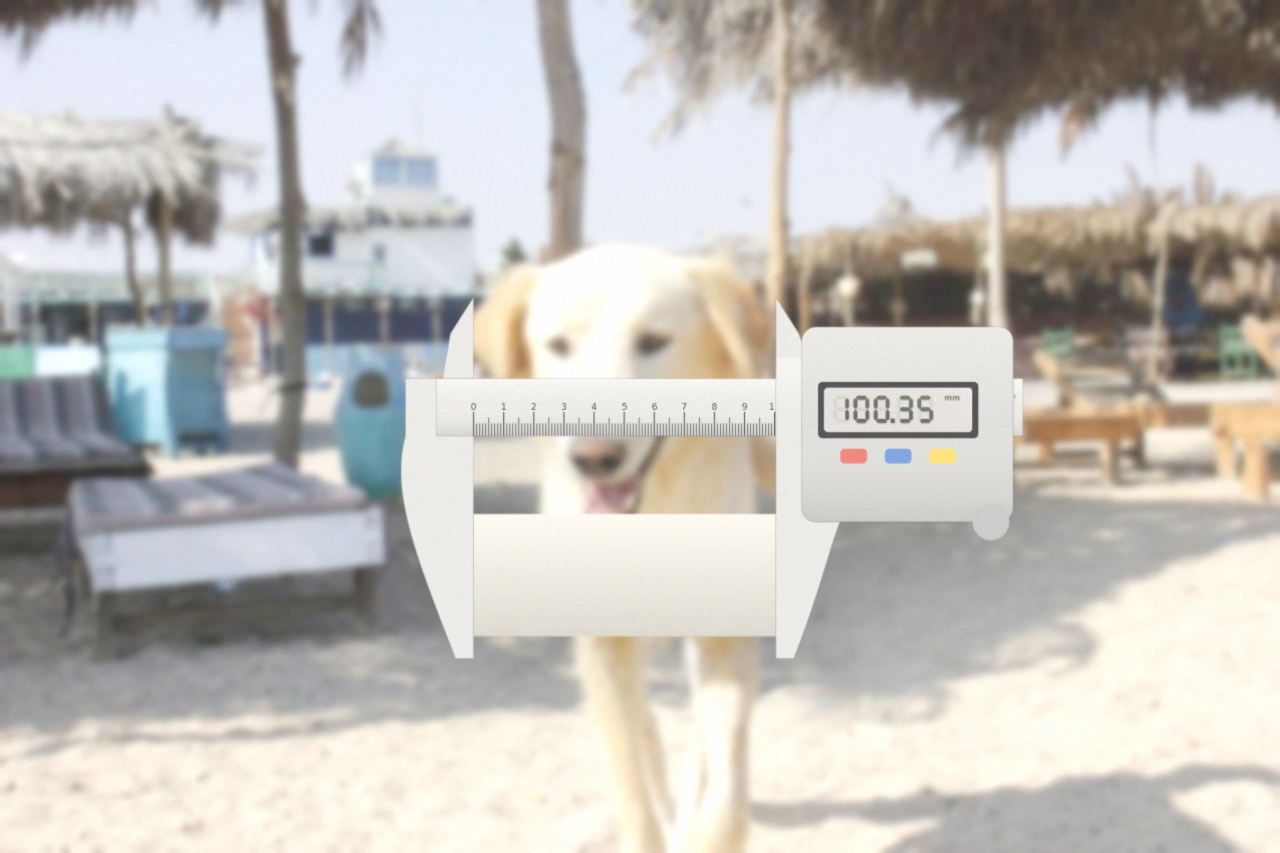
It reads 100.35 mm
